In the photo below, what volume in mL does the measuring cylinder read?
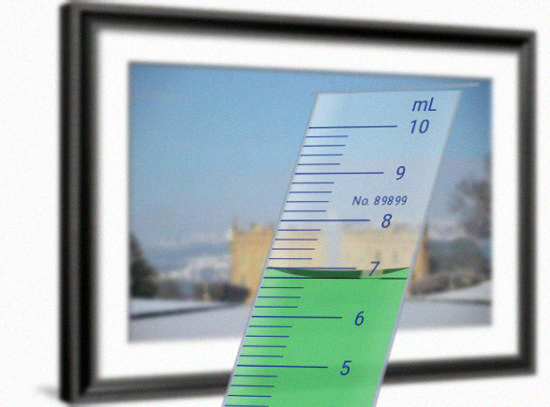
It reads 6.8 mL
